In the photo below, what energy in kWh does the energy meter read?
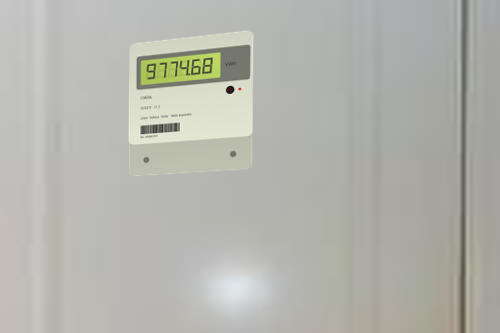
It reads 9774.68 kWh
